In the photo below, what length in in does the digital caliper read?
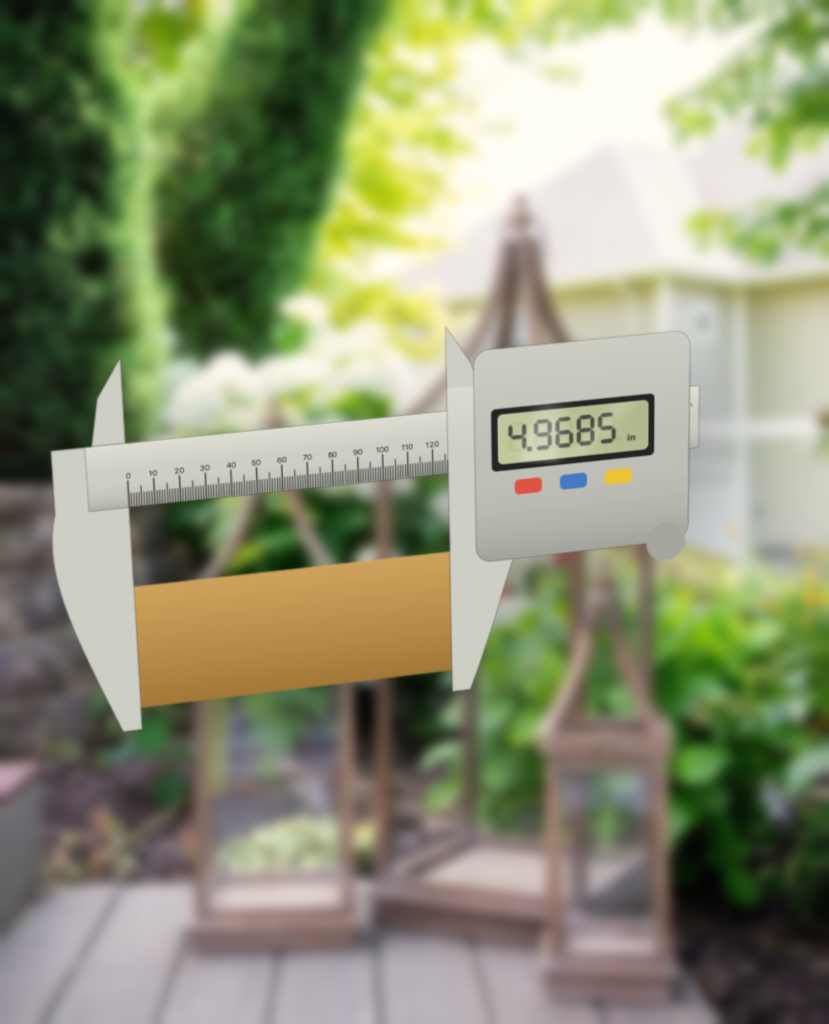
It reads 4.9685 in
